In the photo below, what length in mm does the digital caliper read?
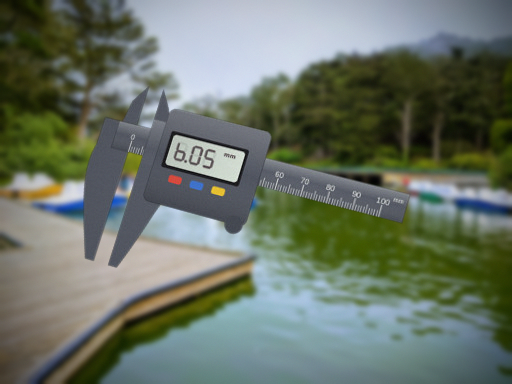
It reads 6.05 mm
